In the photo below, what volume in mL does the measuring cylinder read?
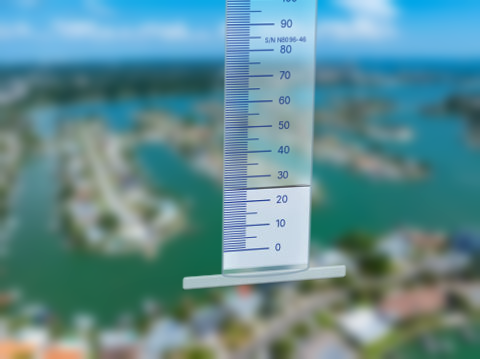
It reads 25 mL
